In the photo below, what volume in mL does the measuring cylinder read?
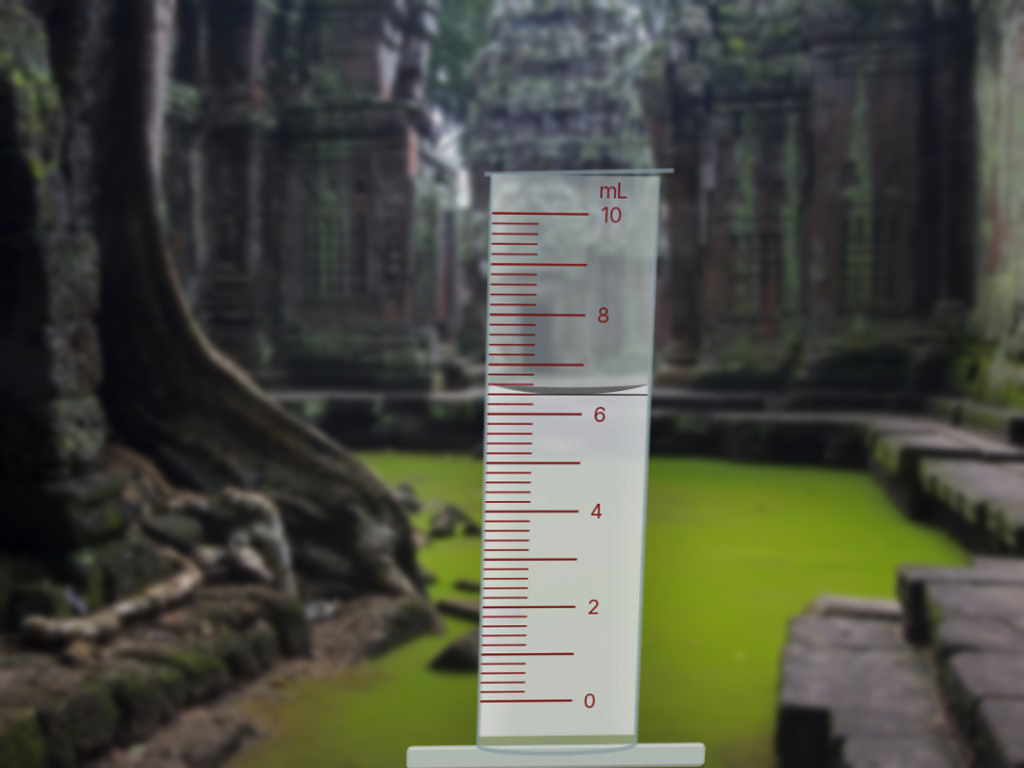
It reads 6.4 mL
